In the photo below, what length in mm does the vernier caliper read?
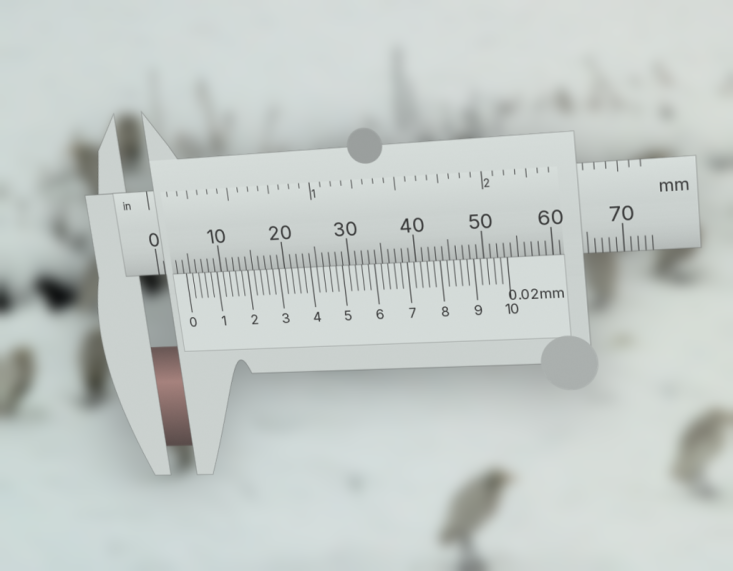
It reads 4.4 mm
